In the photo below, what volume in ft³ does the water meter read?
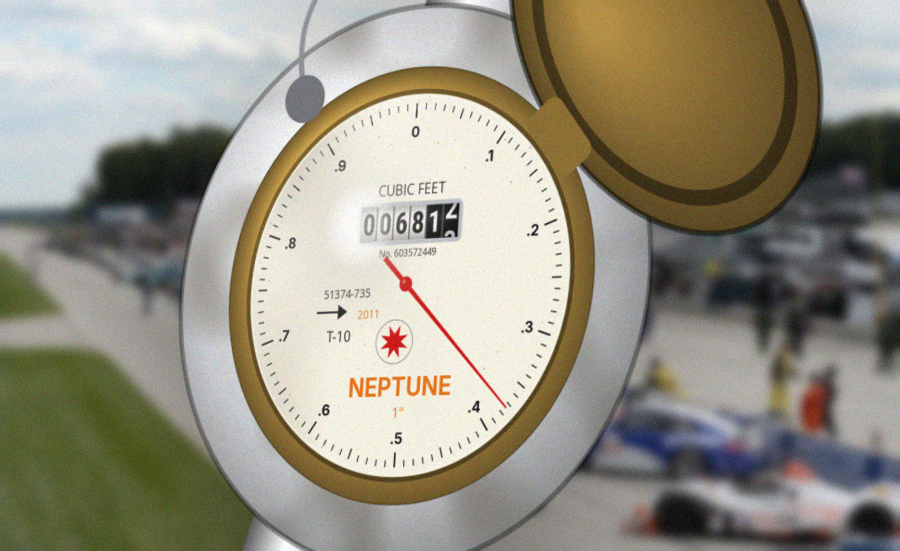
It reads 6812.37 ft³
